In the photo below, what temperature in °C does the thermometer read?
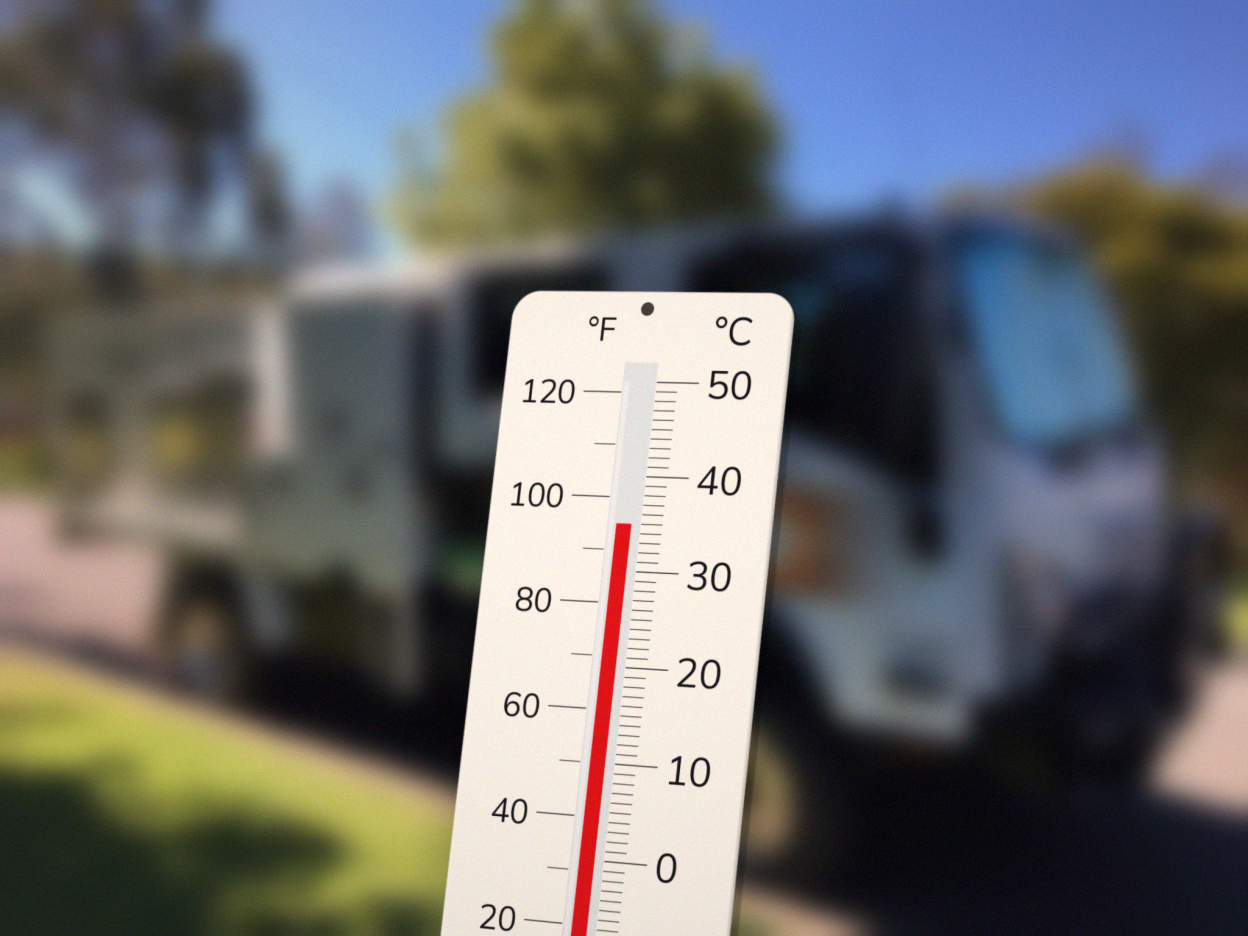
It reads 35 °C
